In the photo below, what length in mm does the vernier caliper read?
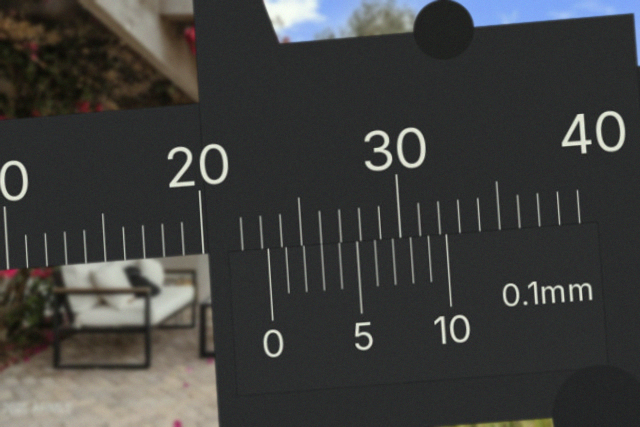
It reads 23.3 mm
